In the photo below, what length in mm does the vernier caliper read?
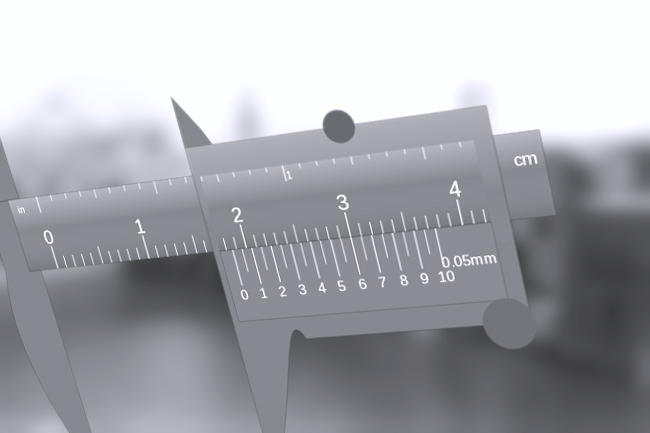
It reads 18.6 mm
